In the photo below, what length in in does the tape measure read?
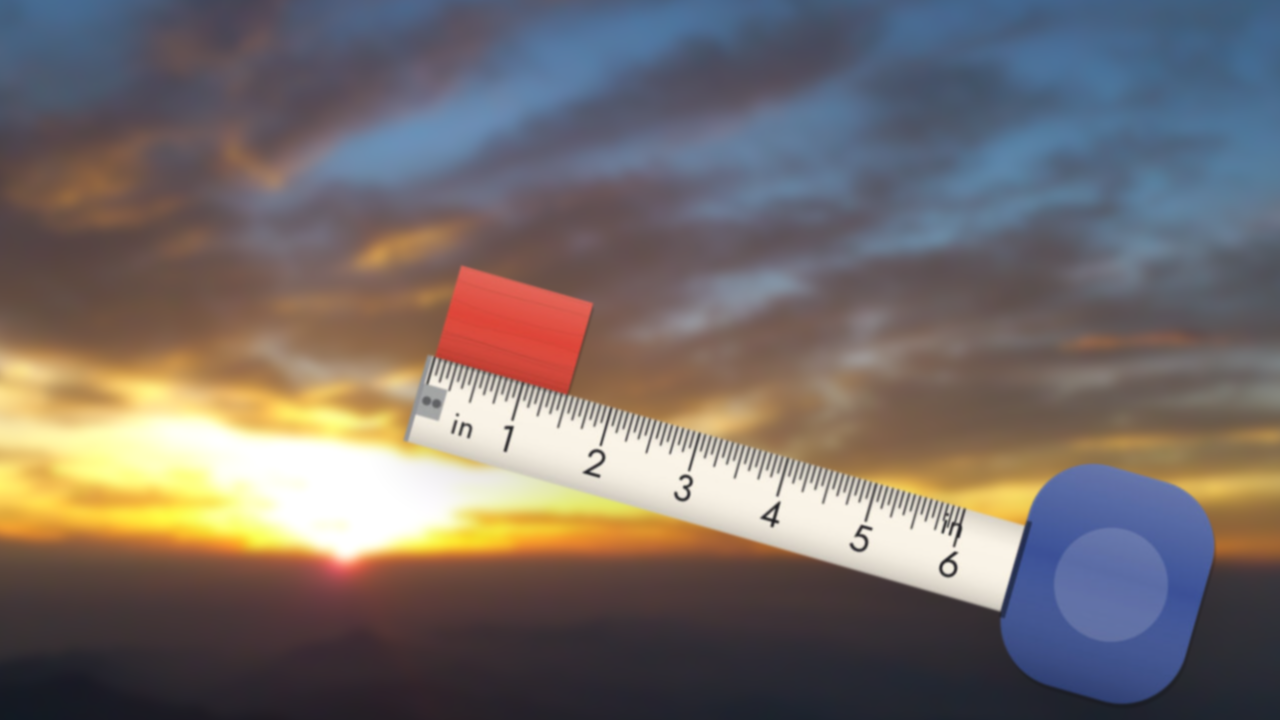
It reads 1.5 in
